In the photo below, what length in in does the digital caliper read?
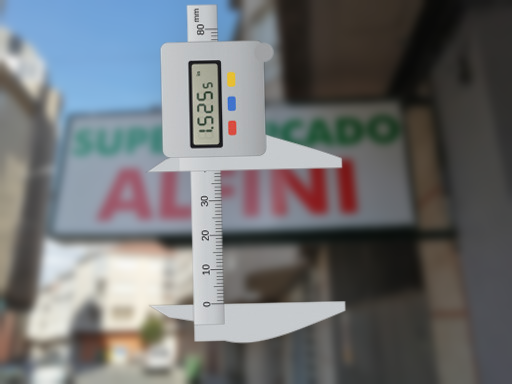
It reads 1.5255 in
